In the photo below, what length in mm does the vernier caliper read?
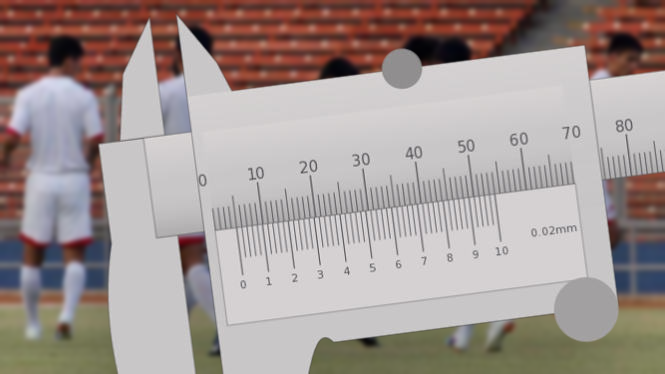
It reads 5.0 mm
